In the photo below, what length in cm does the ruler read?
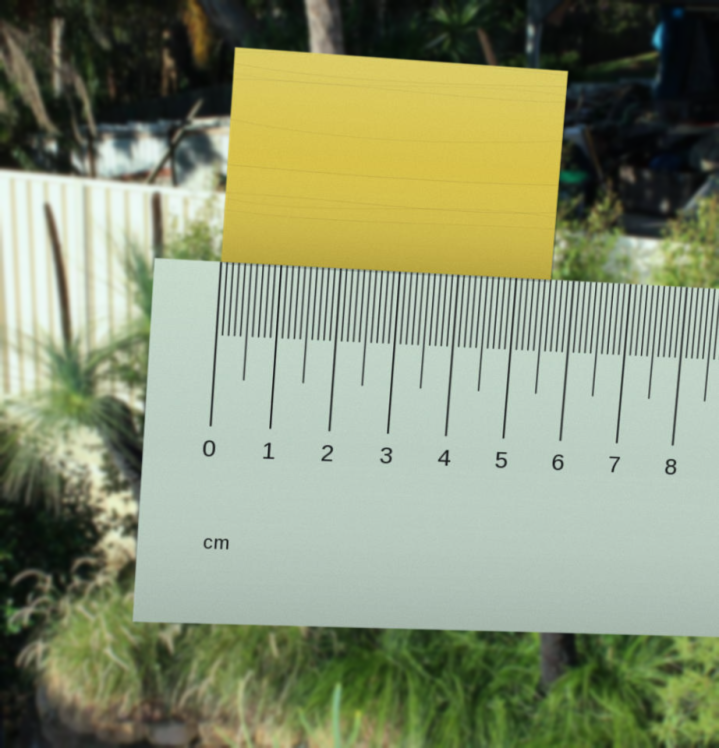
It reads 5.6 cm
